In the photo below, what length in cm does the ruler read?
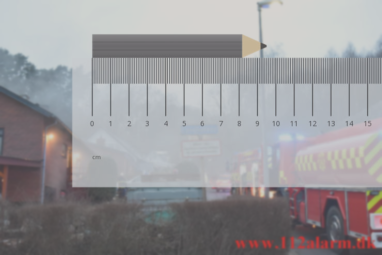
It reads 9.5 cm
